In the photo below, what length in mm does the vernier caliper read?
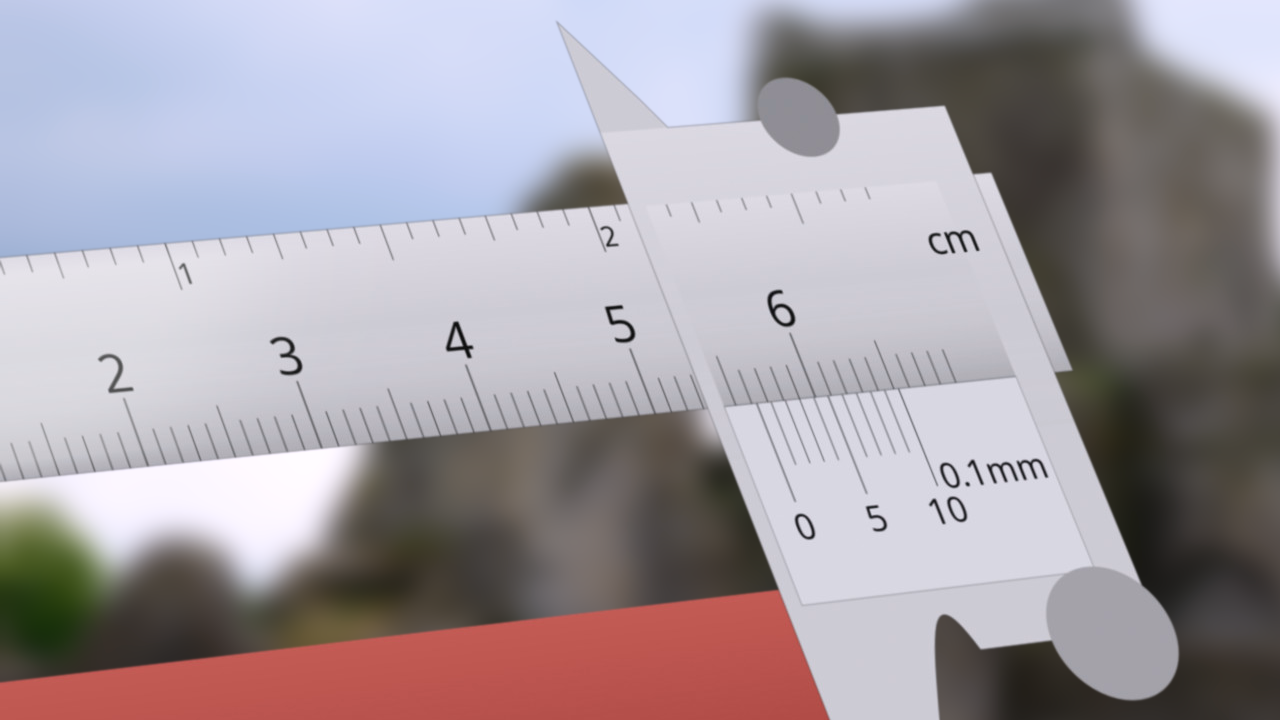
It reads 56.3 mm
